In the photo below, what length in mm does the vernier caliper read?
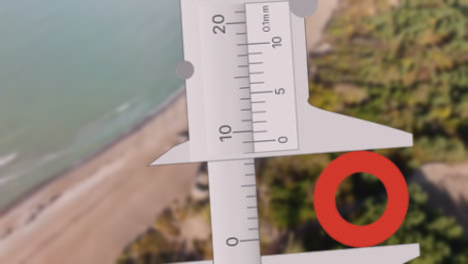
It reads 9.0 mm
